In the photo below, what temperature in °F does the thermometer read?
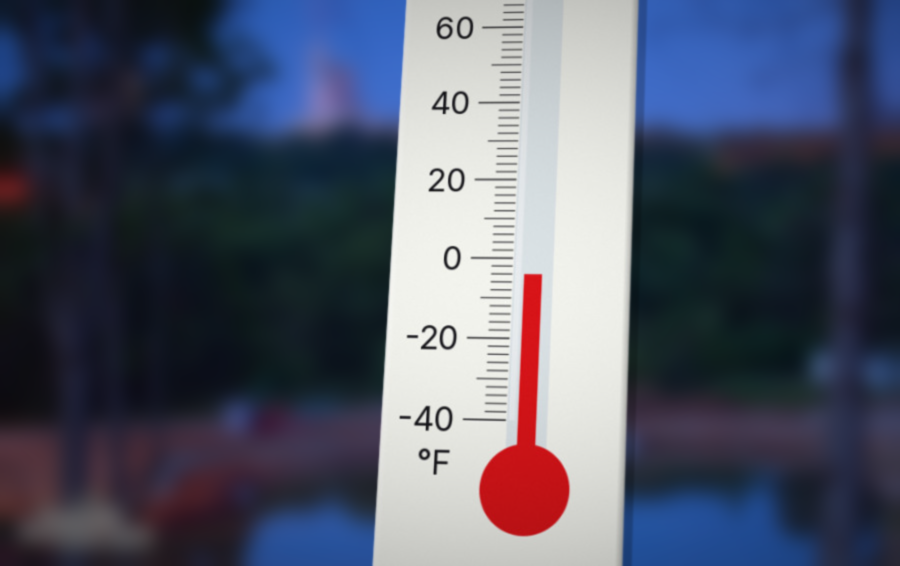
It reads -4 °F
